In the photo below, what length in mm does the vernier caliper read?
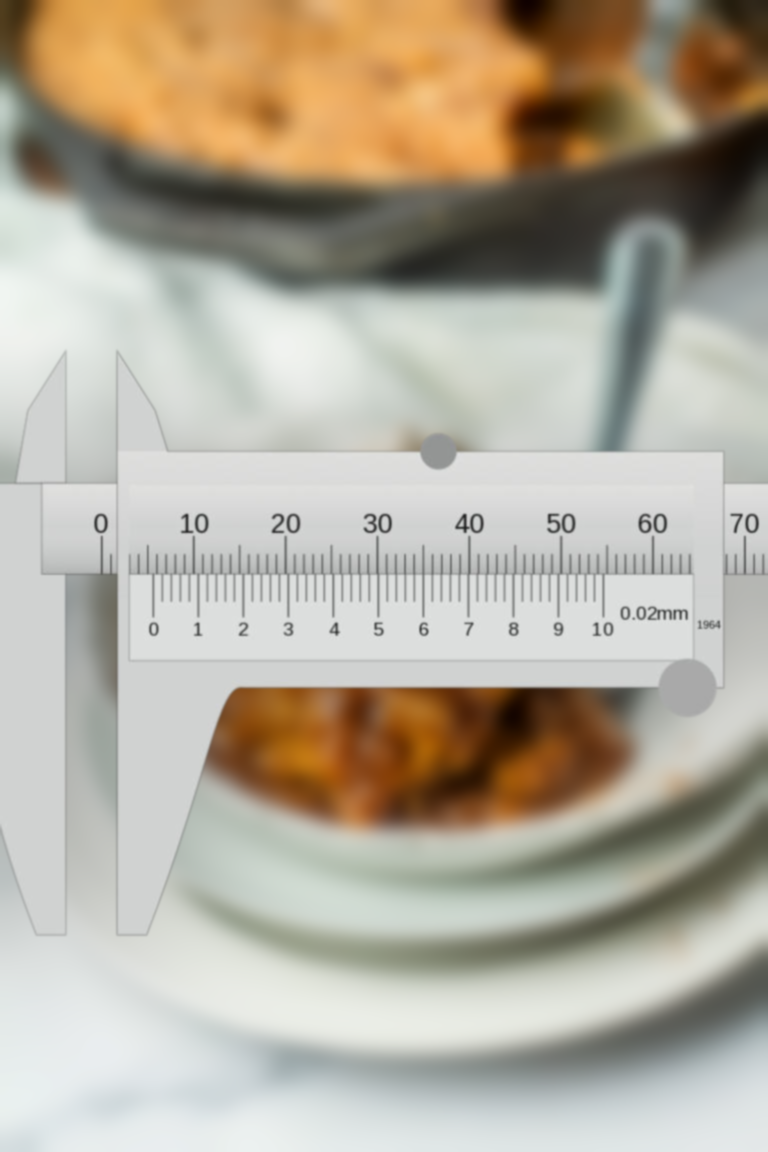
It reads 5.6 mm
